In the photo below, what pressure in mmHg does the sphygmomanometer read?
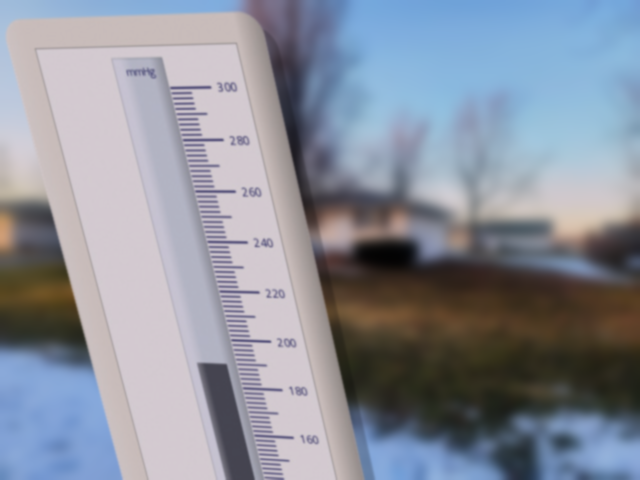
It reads 190 mmHg
